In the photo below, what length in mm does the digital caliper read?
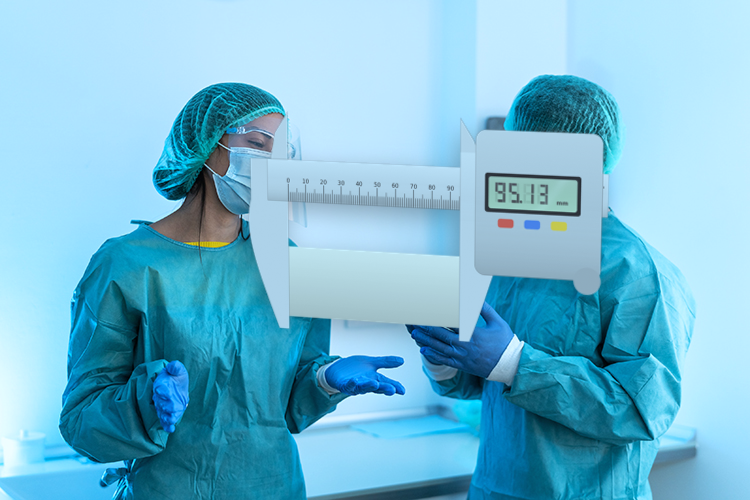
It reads 95.13 mm
